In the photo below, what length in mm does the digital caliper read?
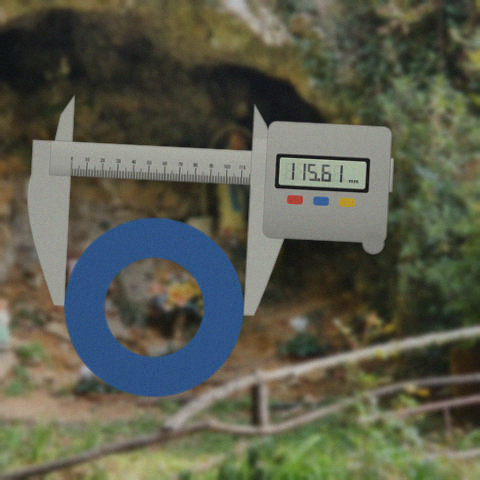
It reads 115.61 mm
